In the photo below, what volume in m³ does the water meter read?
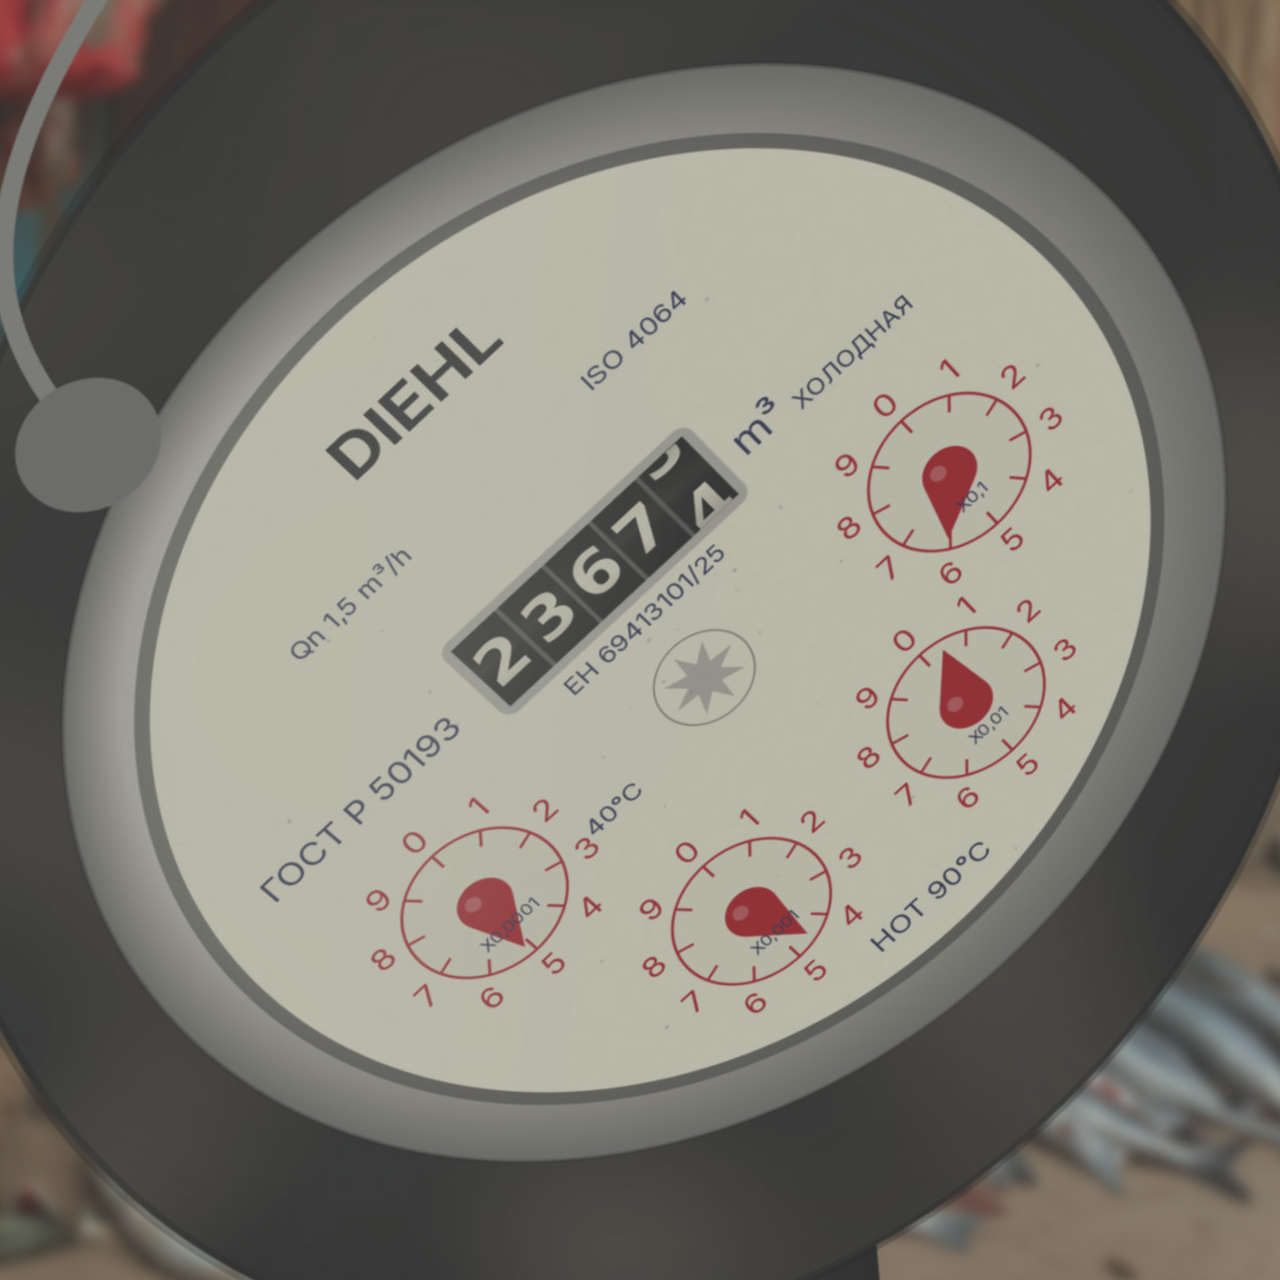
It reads 23673.6045 m³
